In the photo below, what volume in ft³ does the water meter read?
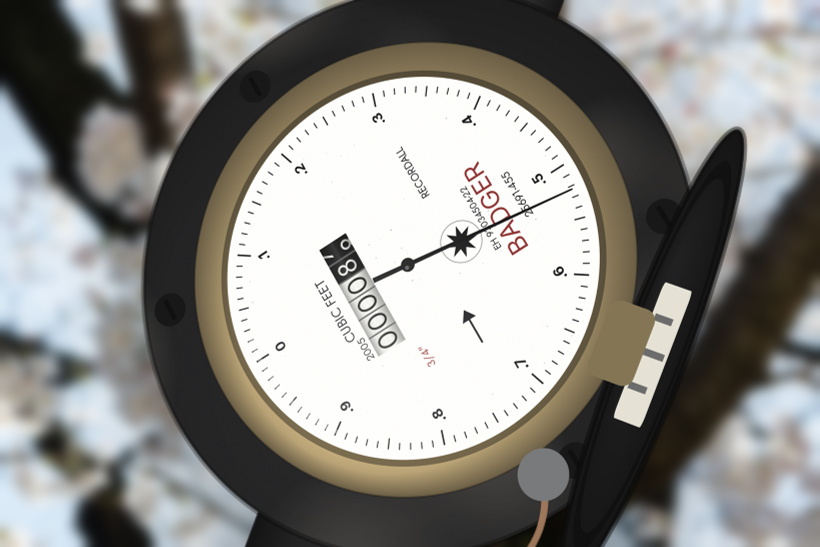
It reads 87.52 ft³
